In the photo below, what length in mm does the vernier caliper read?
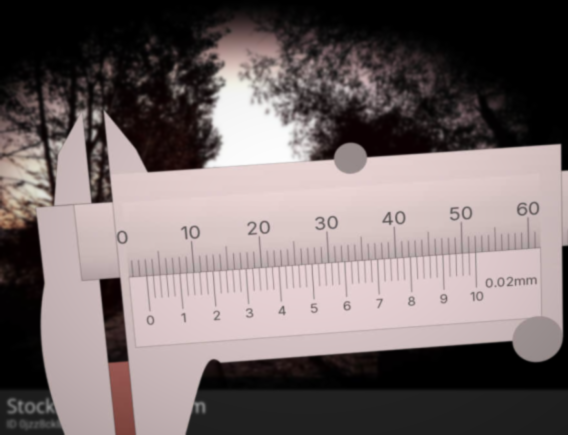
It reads 3.0 mm
